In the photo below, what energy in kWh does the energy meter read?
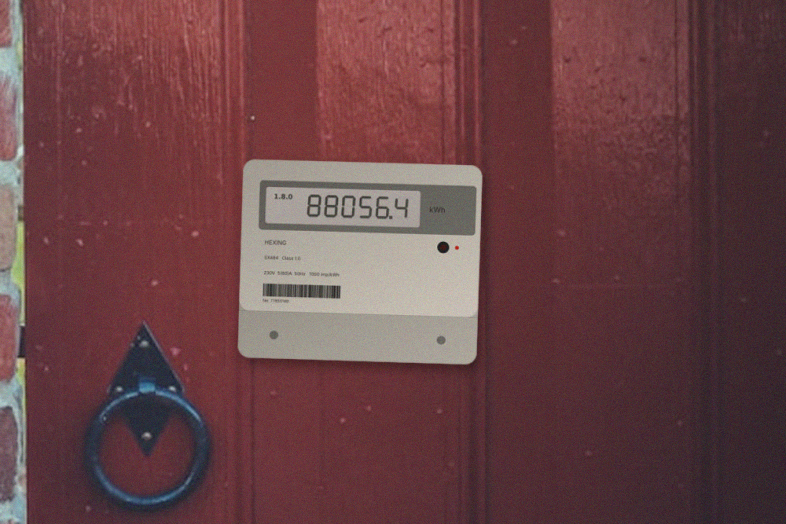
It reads 88056.4 kWh
